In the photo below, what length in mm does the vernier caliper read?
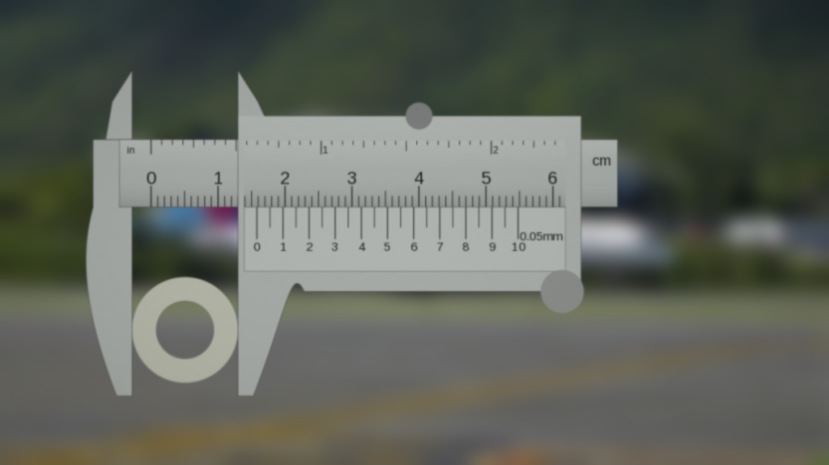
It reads 15.8 mm
